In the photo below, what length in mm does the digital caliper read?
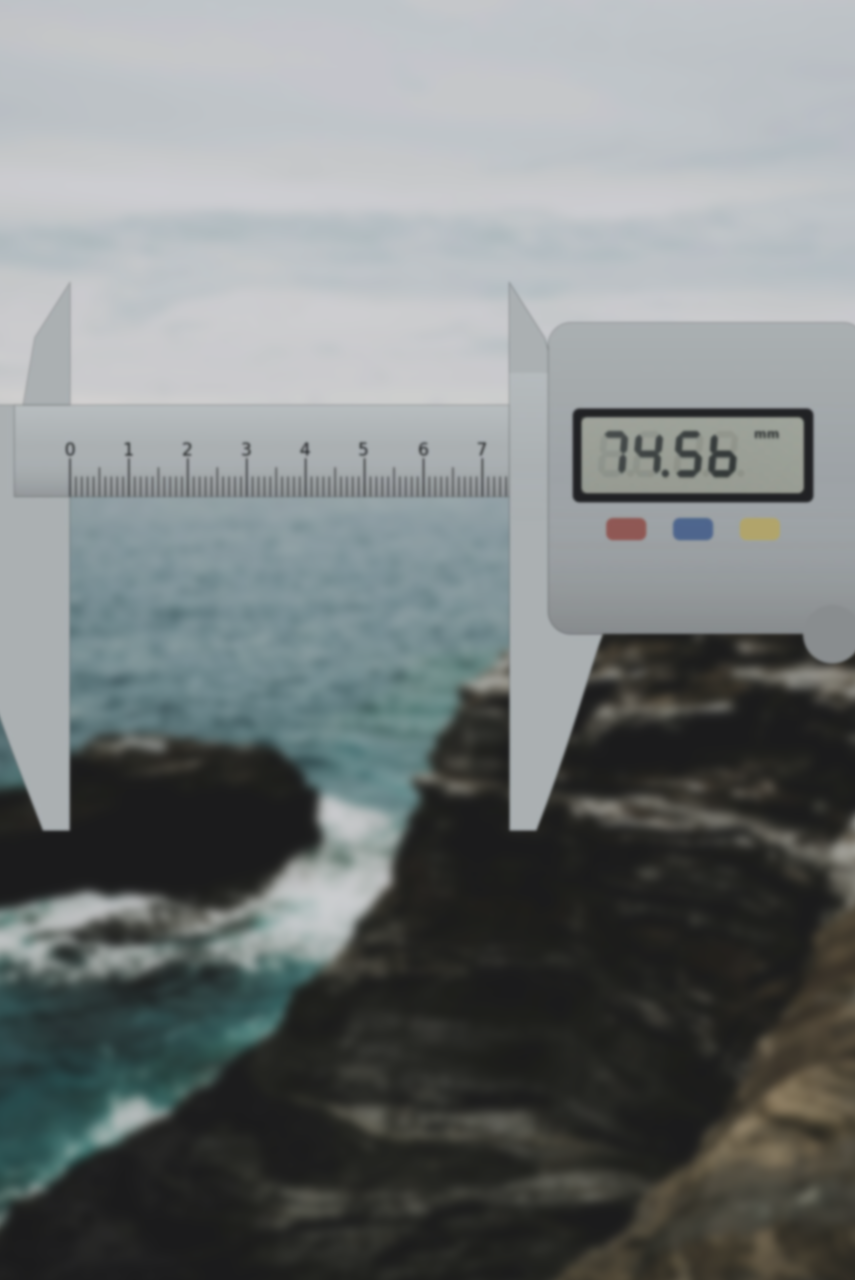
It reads 74.56 mm
